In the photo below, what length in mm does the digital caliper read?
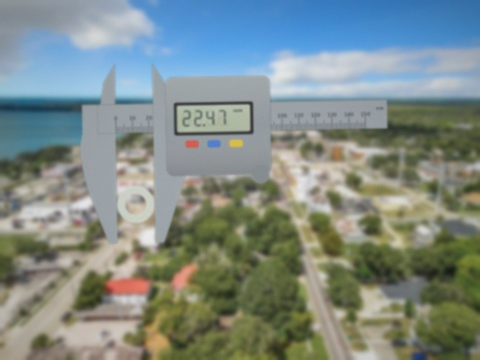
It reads 22.47 mm
